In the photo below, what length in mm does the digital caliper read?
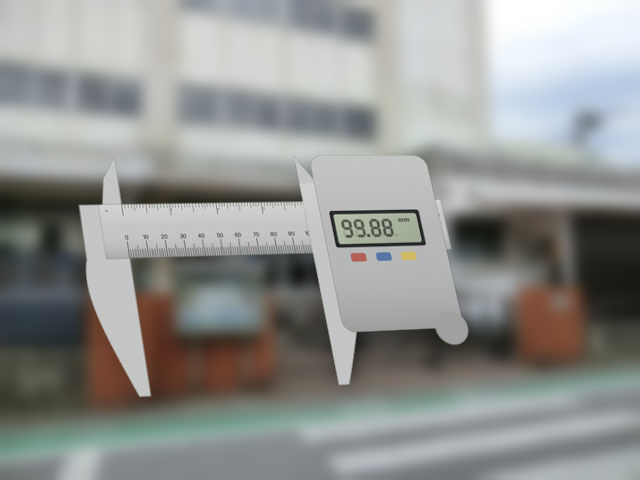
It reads 99.88 mm
